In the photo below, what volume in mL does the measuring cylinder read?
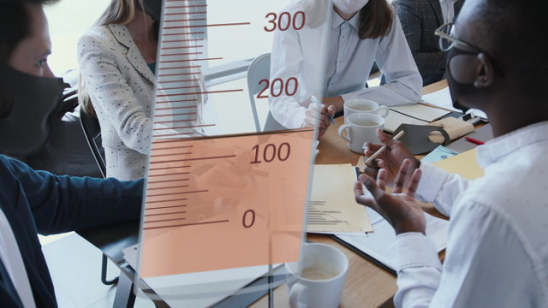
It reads 130 mL
